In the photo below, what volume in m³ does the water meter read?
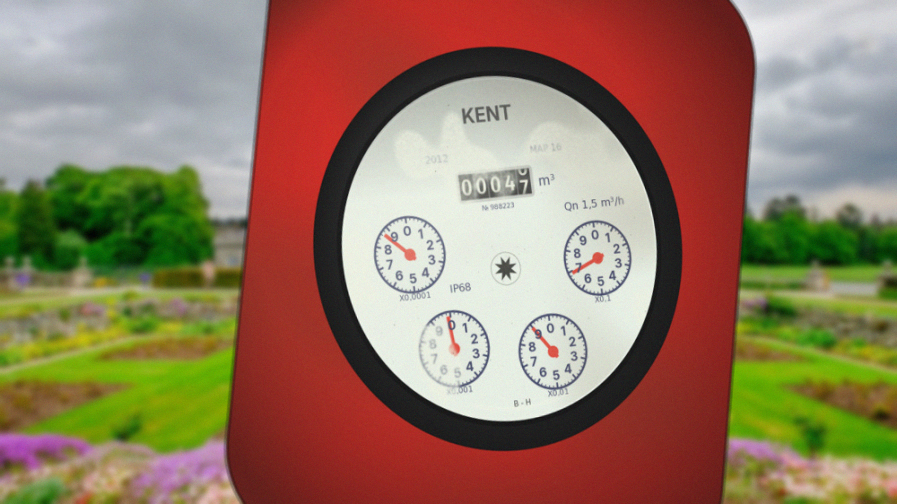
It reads 46.6898 m³
